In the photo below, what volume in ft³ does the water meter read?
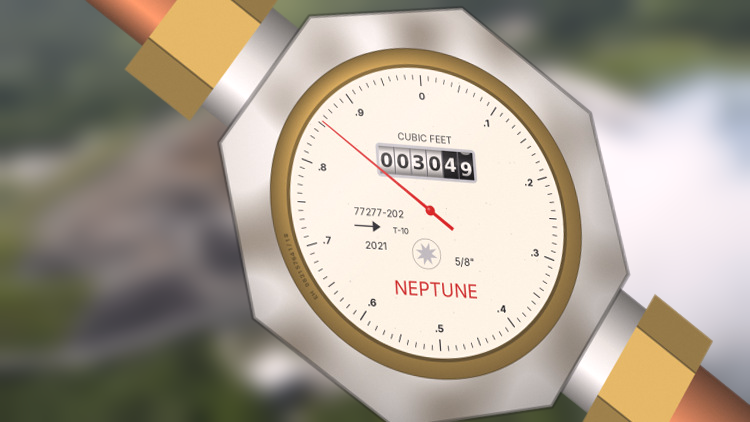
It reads 3048.85 ft³
